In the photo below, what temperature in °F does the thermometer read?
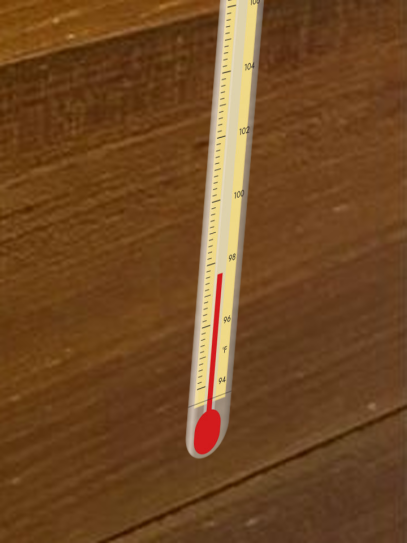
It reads 97.6 °F
